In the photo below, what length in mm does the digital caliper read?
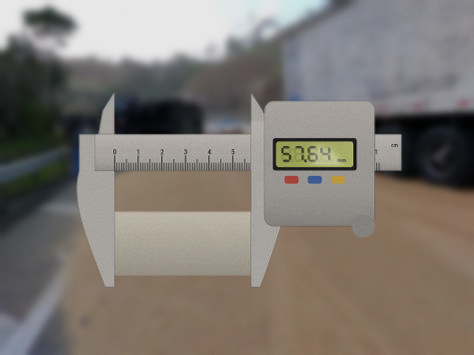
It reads 57.64 mm
